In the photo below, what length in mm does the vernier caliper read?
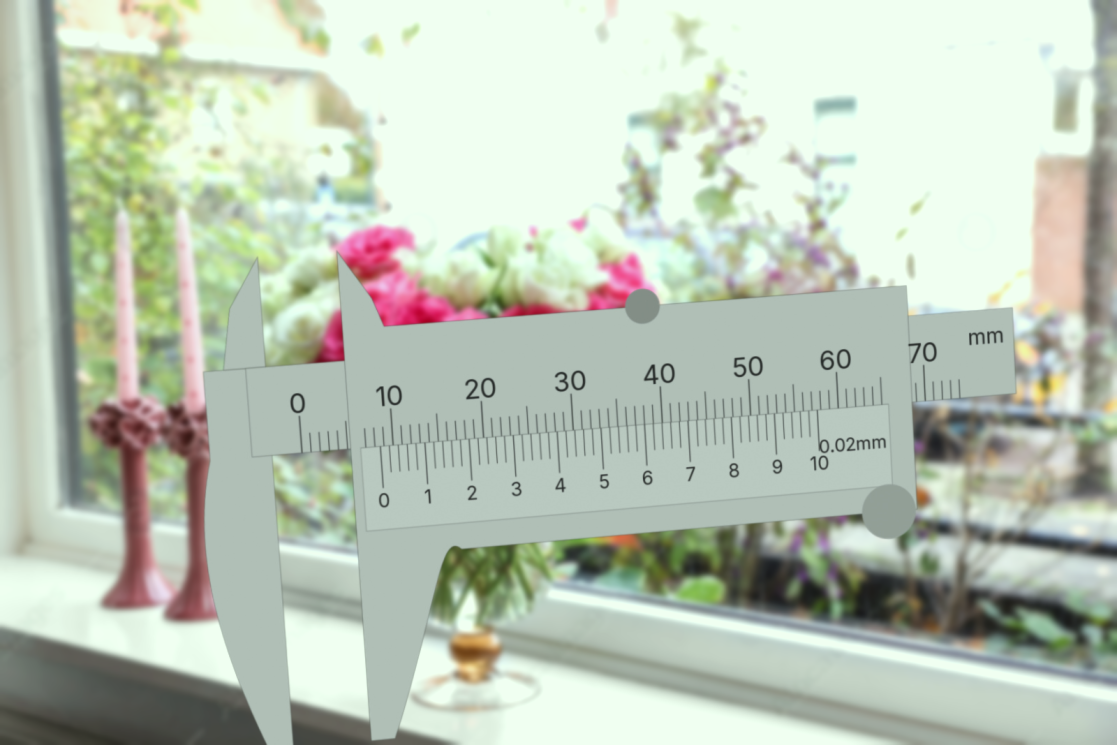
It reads 8.6 mm
